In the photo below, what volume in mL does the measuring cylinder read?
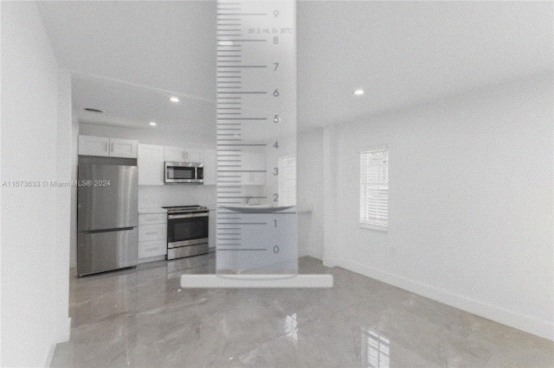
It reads 1.4 mL
